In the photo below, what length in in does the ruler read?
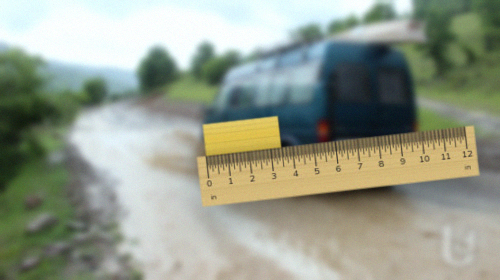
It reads 3.5 in
